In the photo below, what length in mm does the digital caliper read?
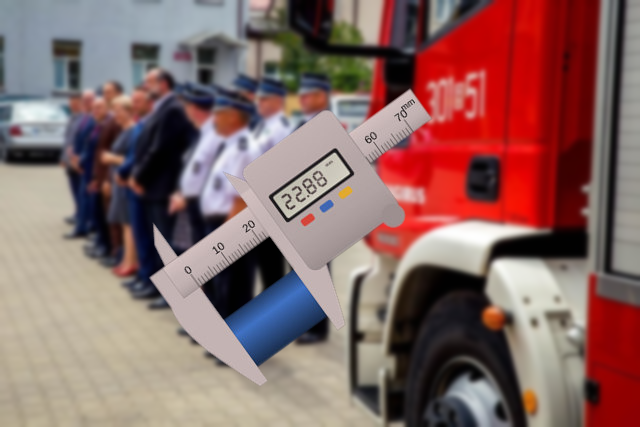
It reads 22.88 mm
